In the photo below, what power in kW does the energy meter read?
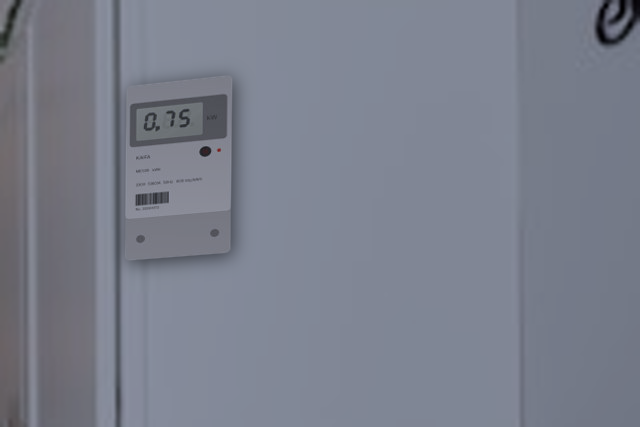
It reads 0.75 kW
